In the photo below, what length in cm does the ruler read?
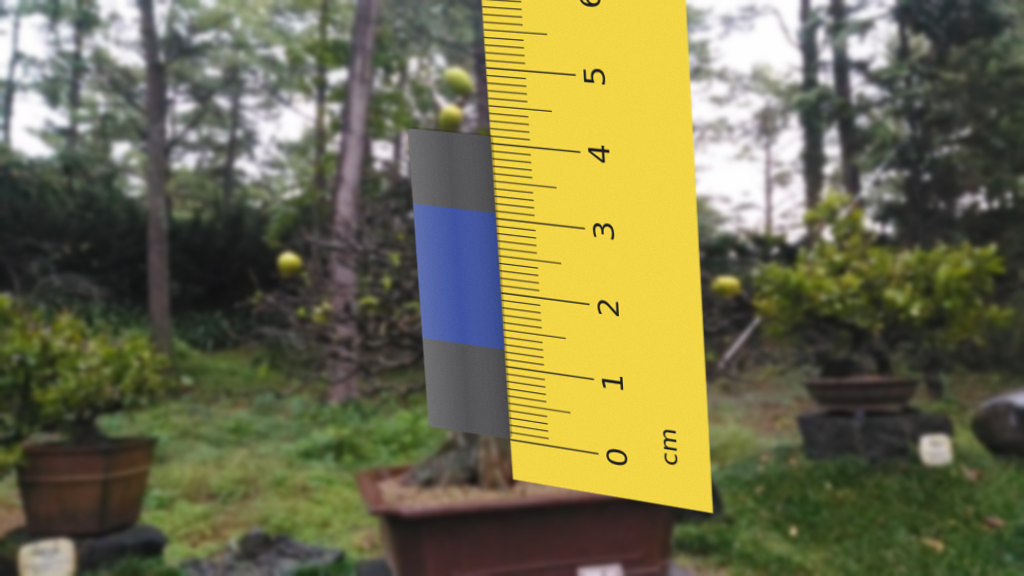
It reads 4.1 cm
